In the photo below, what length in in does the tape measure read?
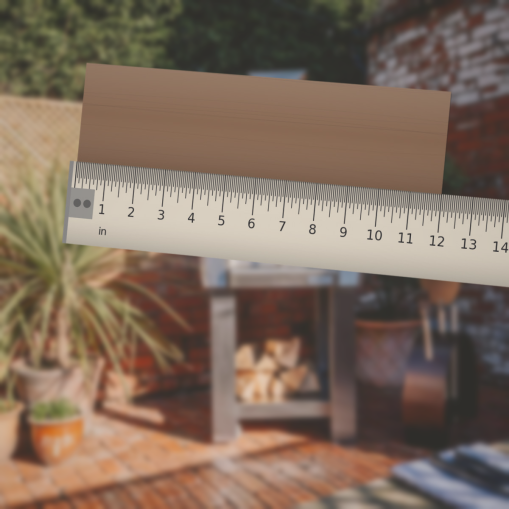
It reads 12 in
